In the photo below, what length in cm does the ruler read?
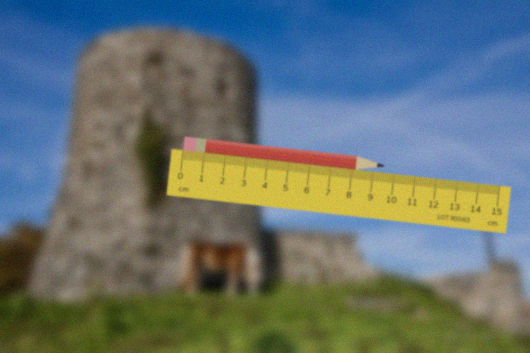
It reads 9.5 cm
